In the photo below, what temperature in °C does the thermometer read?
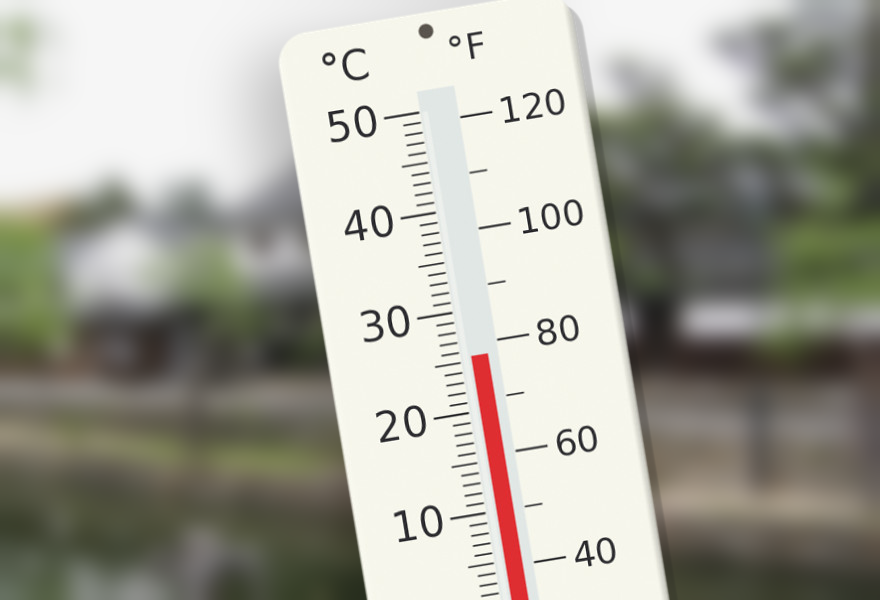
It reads 25.5 °C
